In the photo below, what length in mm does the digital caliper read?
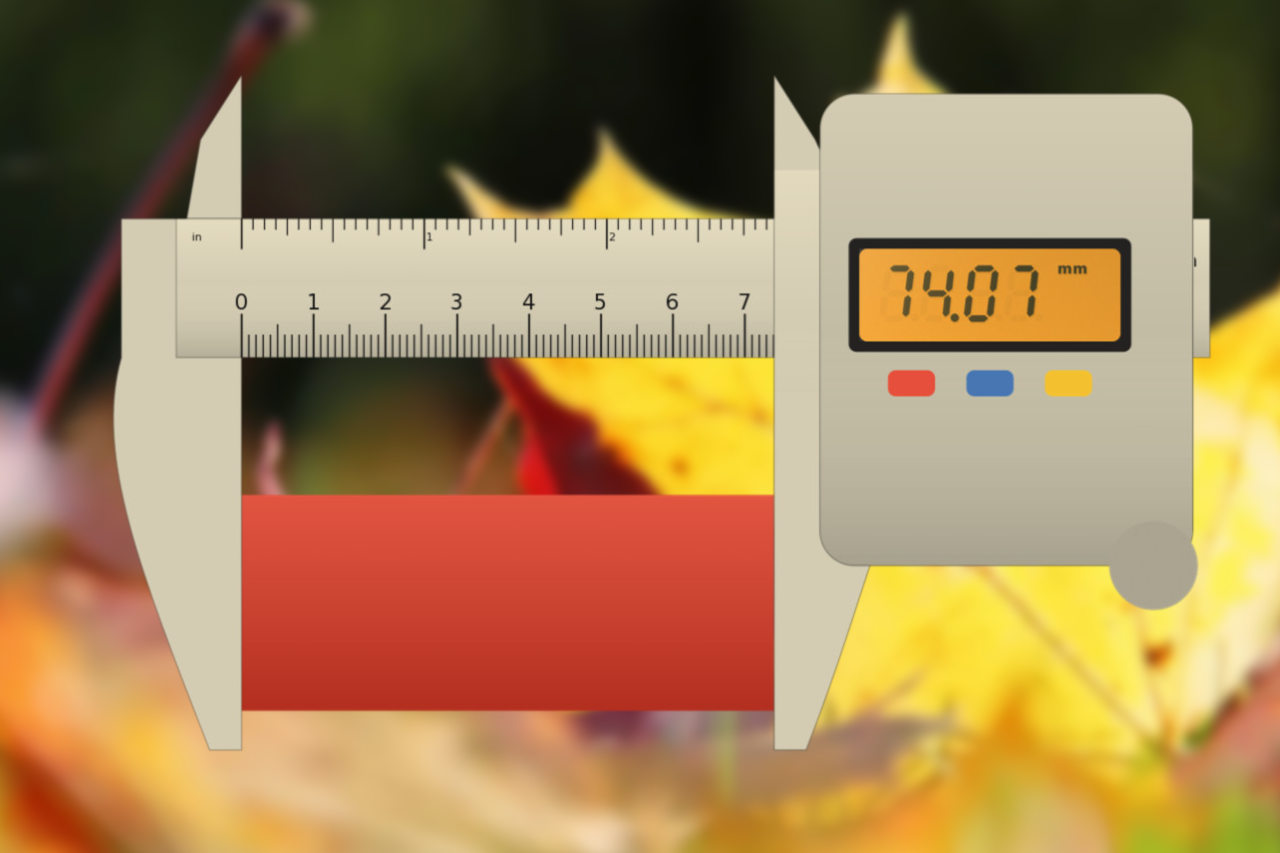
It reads 74.07 mm
